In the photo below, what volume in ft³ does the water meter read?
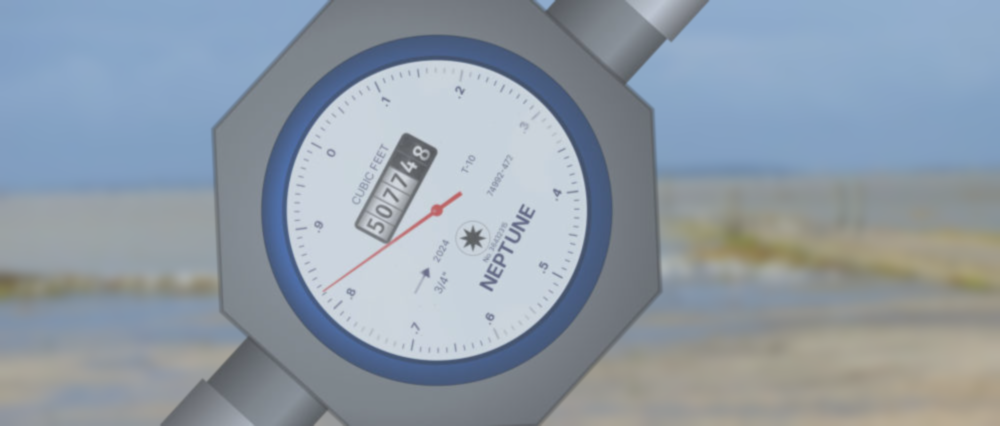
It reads 507747.82 ft³
